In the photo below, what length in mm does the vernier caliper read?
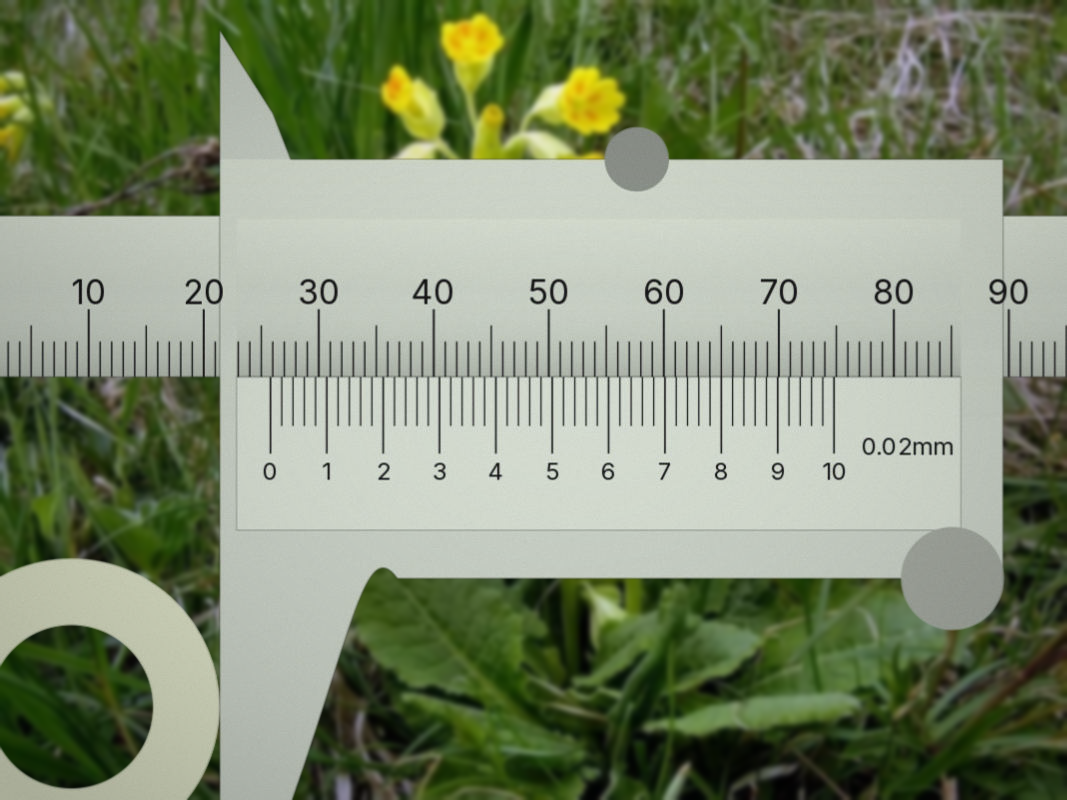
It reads 25.8 mm
